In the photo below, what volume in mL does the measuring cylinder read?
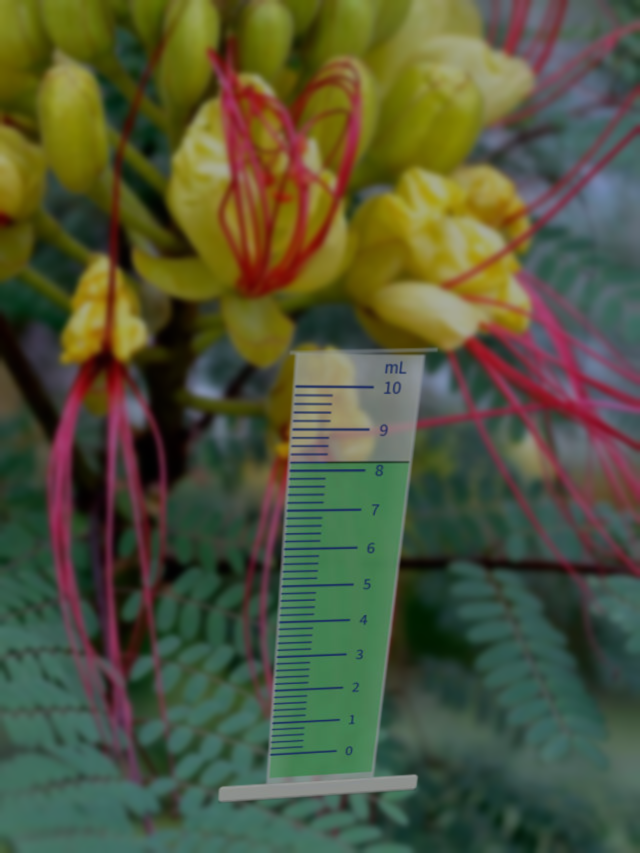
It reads 8.2 mL
